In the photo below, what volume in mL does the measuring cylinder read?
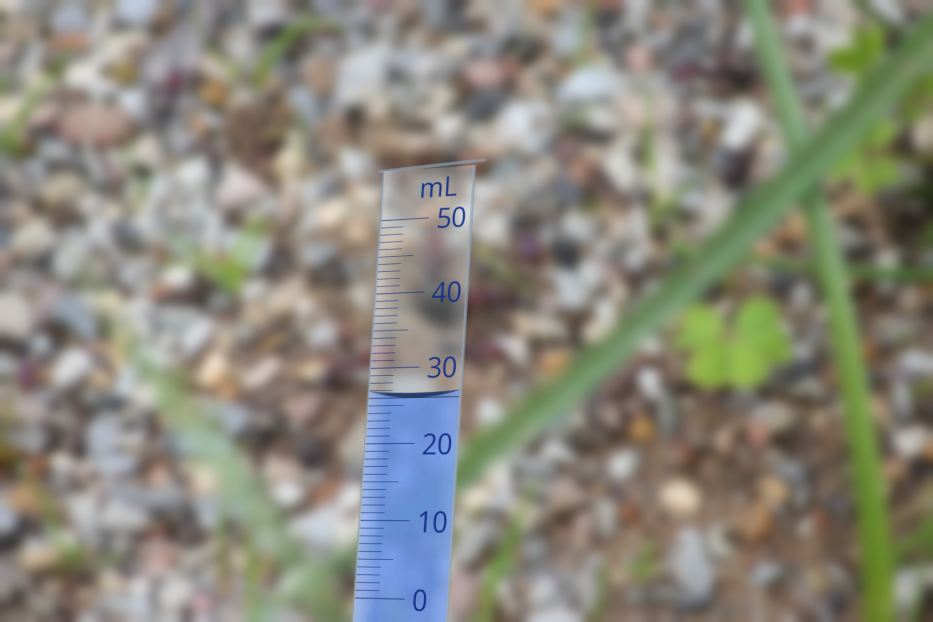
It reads 26 mL
